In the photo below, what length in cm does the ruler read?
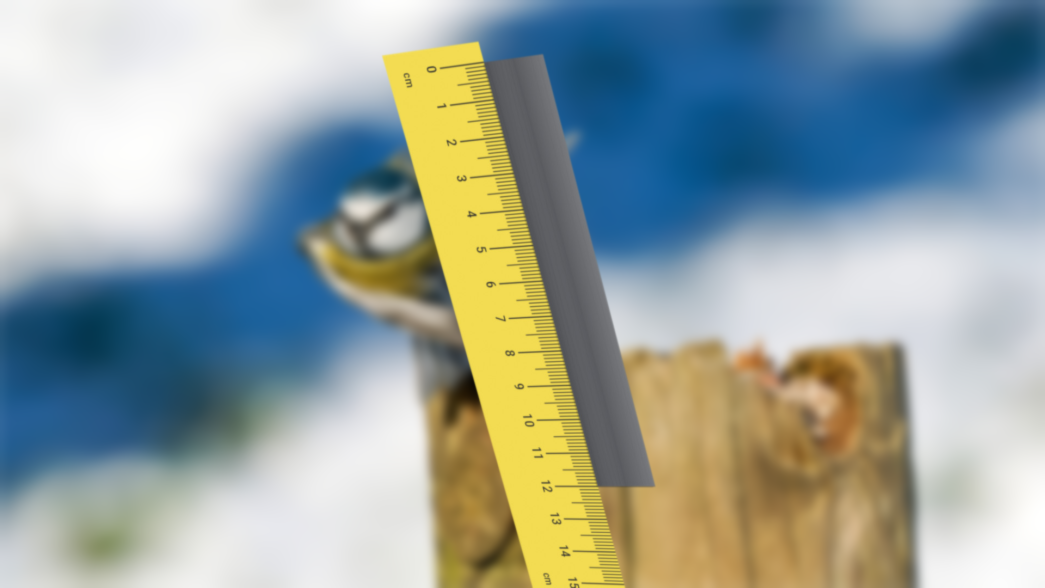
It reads 12 cm
